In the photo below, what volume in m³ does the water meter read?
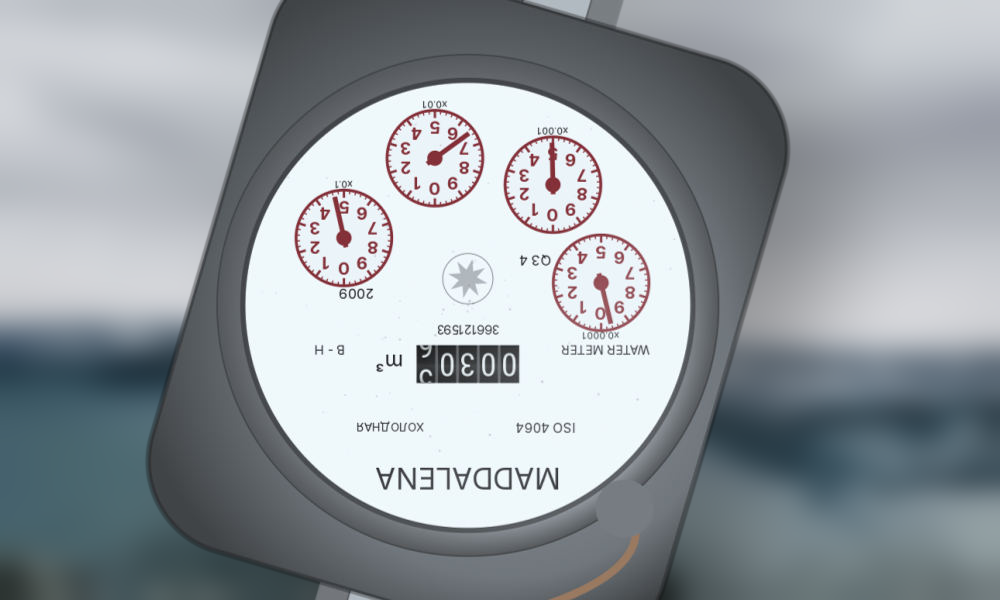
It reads 305.4649 m³
